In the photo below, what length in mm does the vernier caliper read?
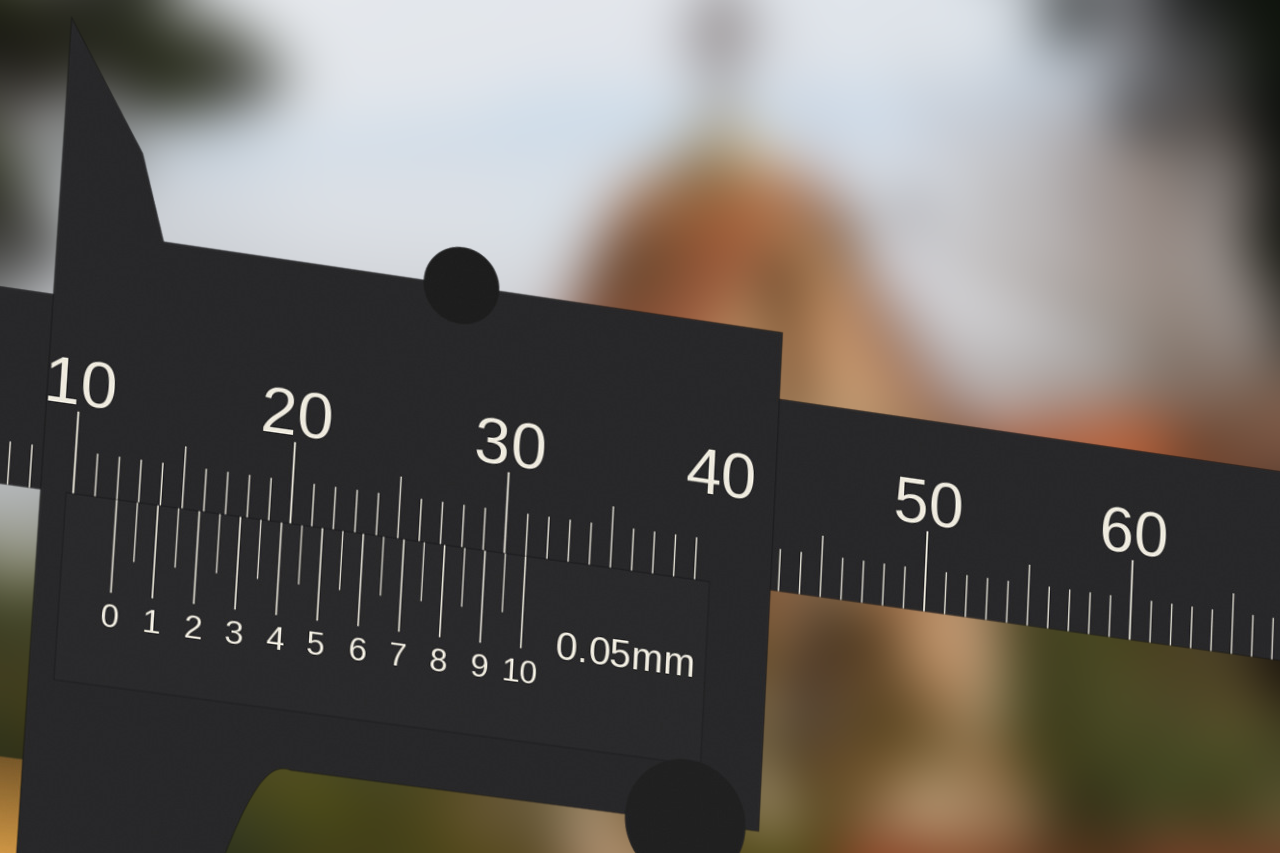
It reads 12.0 mm
